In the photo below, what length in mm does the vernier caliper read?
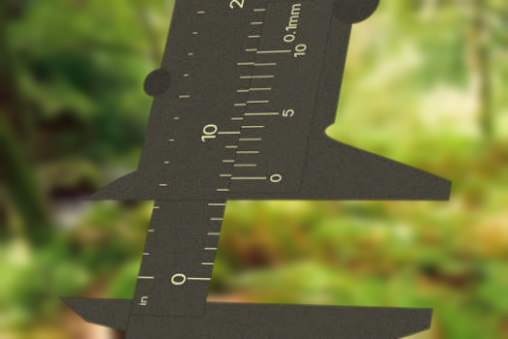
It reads 6.8 mm
